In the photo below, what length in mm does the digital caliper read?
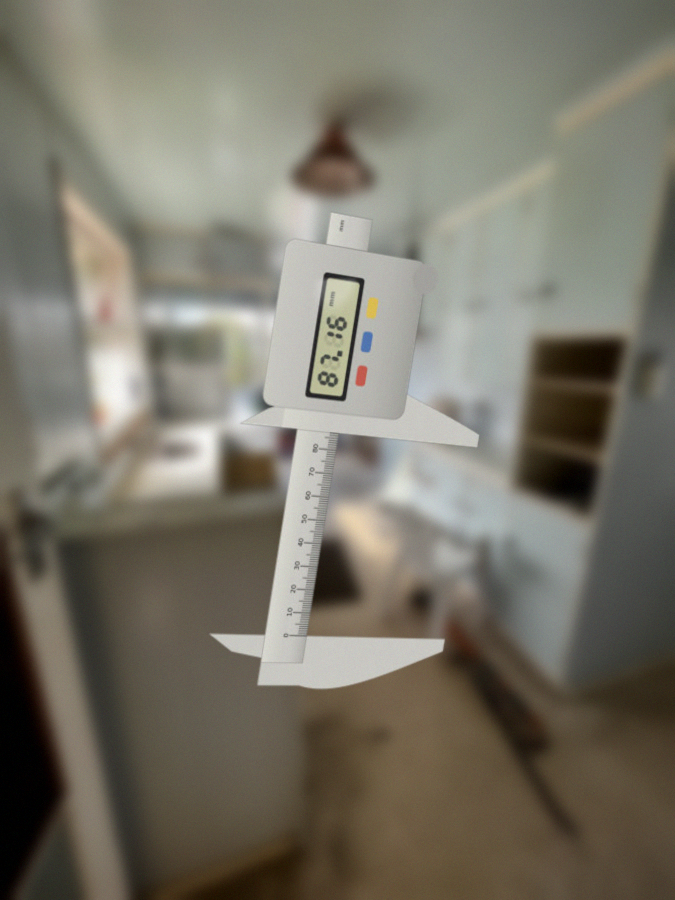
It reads 87.16 mm
